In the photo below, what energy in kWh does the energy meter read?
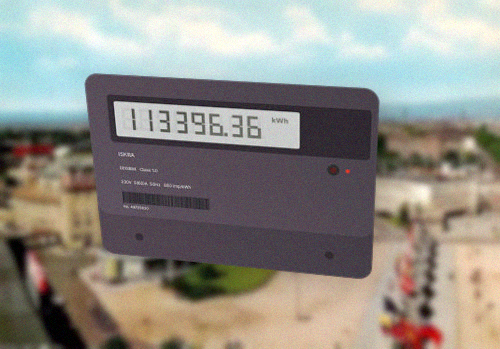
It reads 113396.36 kWh
